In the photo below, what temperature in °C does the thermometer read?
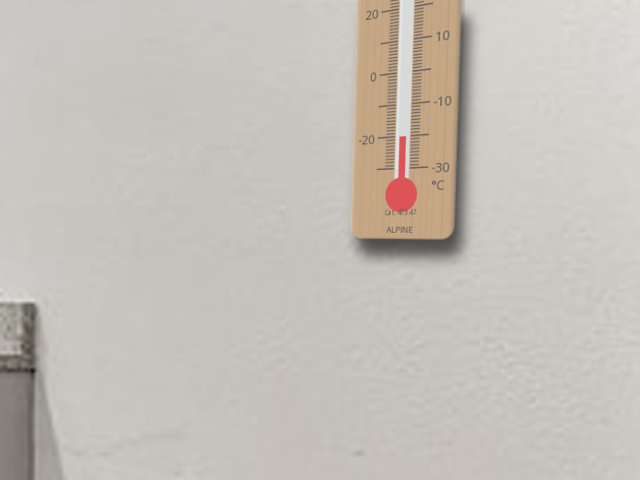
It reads -20 °C
